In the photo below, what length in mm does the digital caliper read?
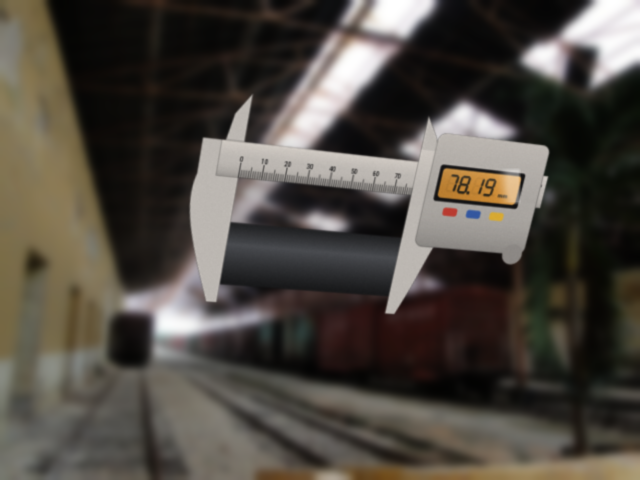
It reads 78.19 mm
